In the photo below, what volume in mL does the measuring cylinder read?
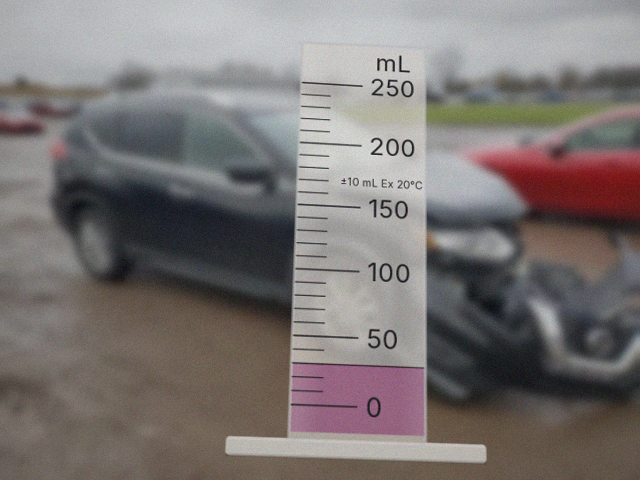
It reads 30 mL
